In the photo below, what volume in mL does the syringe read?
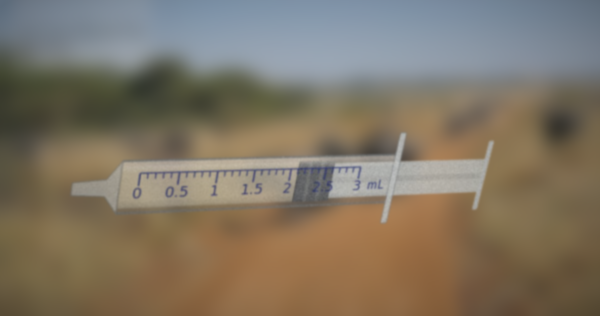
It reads 2.1 mL
